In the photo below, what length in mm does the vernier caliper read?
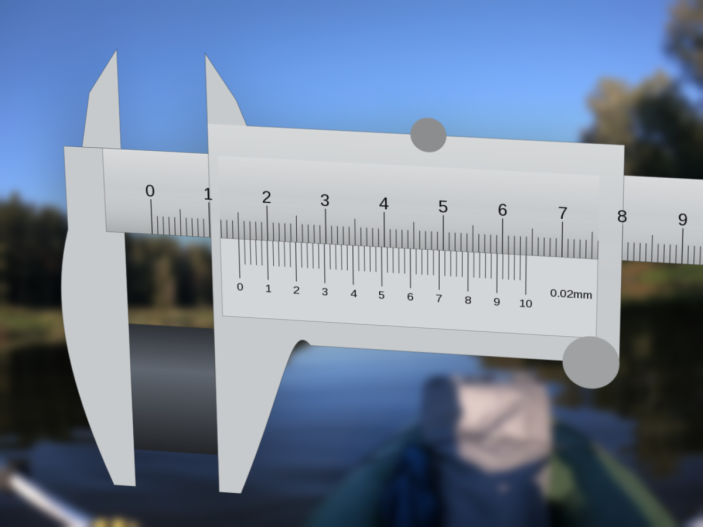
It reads 15.0 mm
